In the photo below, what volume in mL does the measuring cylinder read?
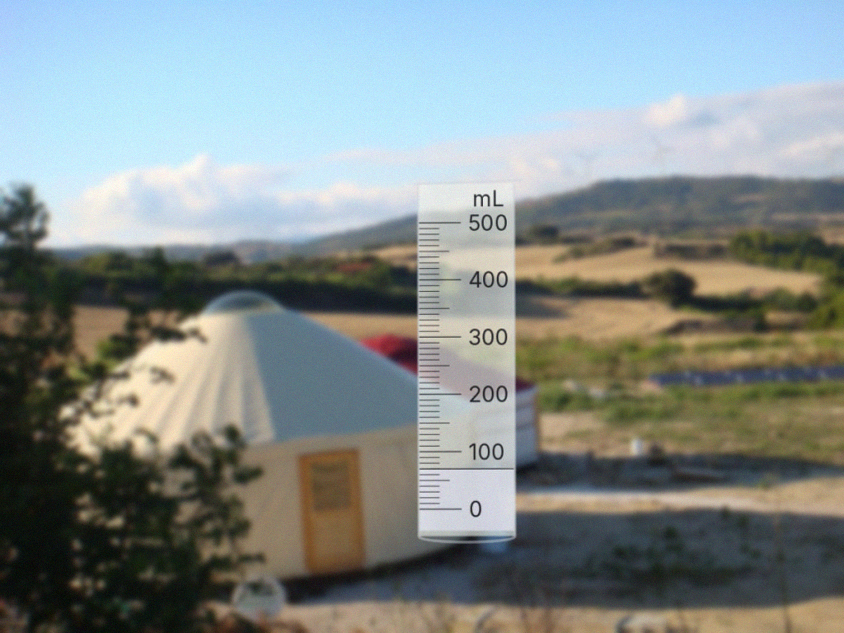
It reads 70 mL
